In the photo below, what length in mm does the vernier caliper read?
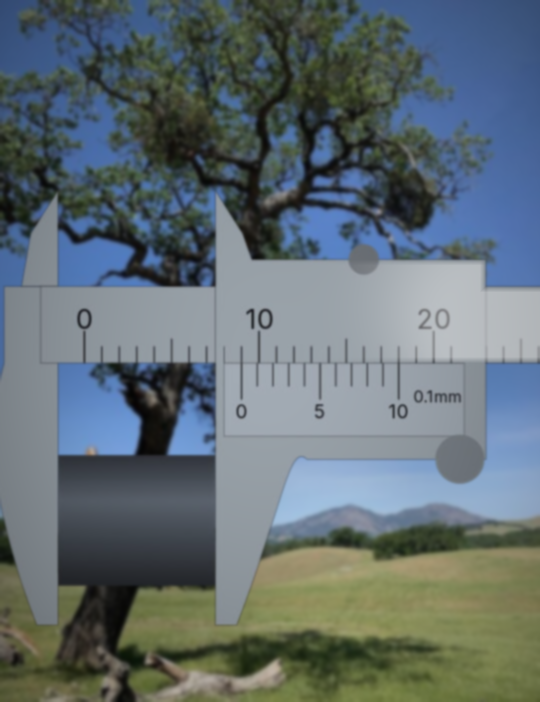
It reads 9.0 mm
